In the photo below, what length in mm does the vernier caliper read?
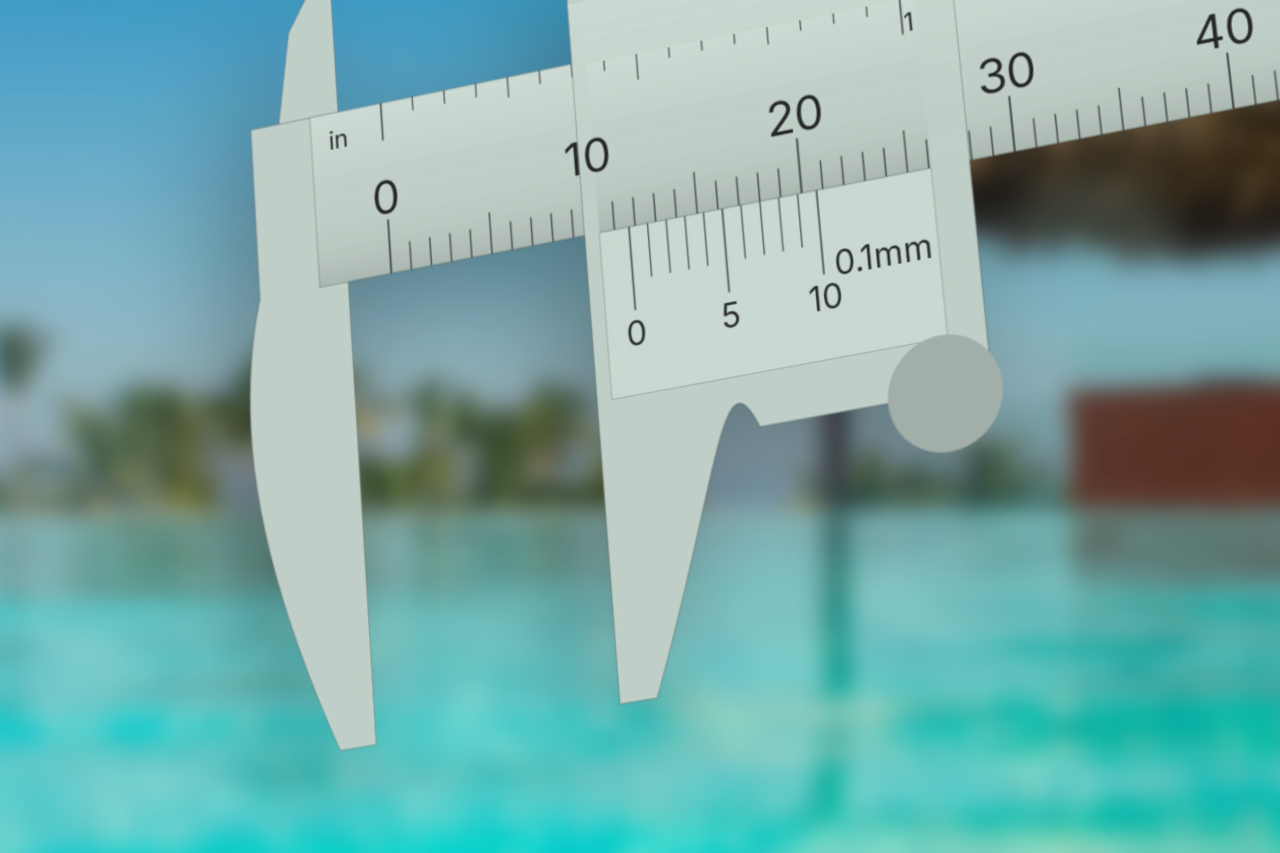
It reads 11.7 mm
